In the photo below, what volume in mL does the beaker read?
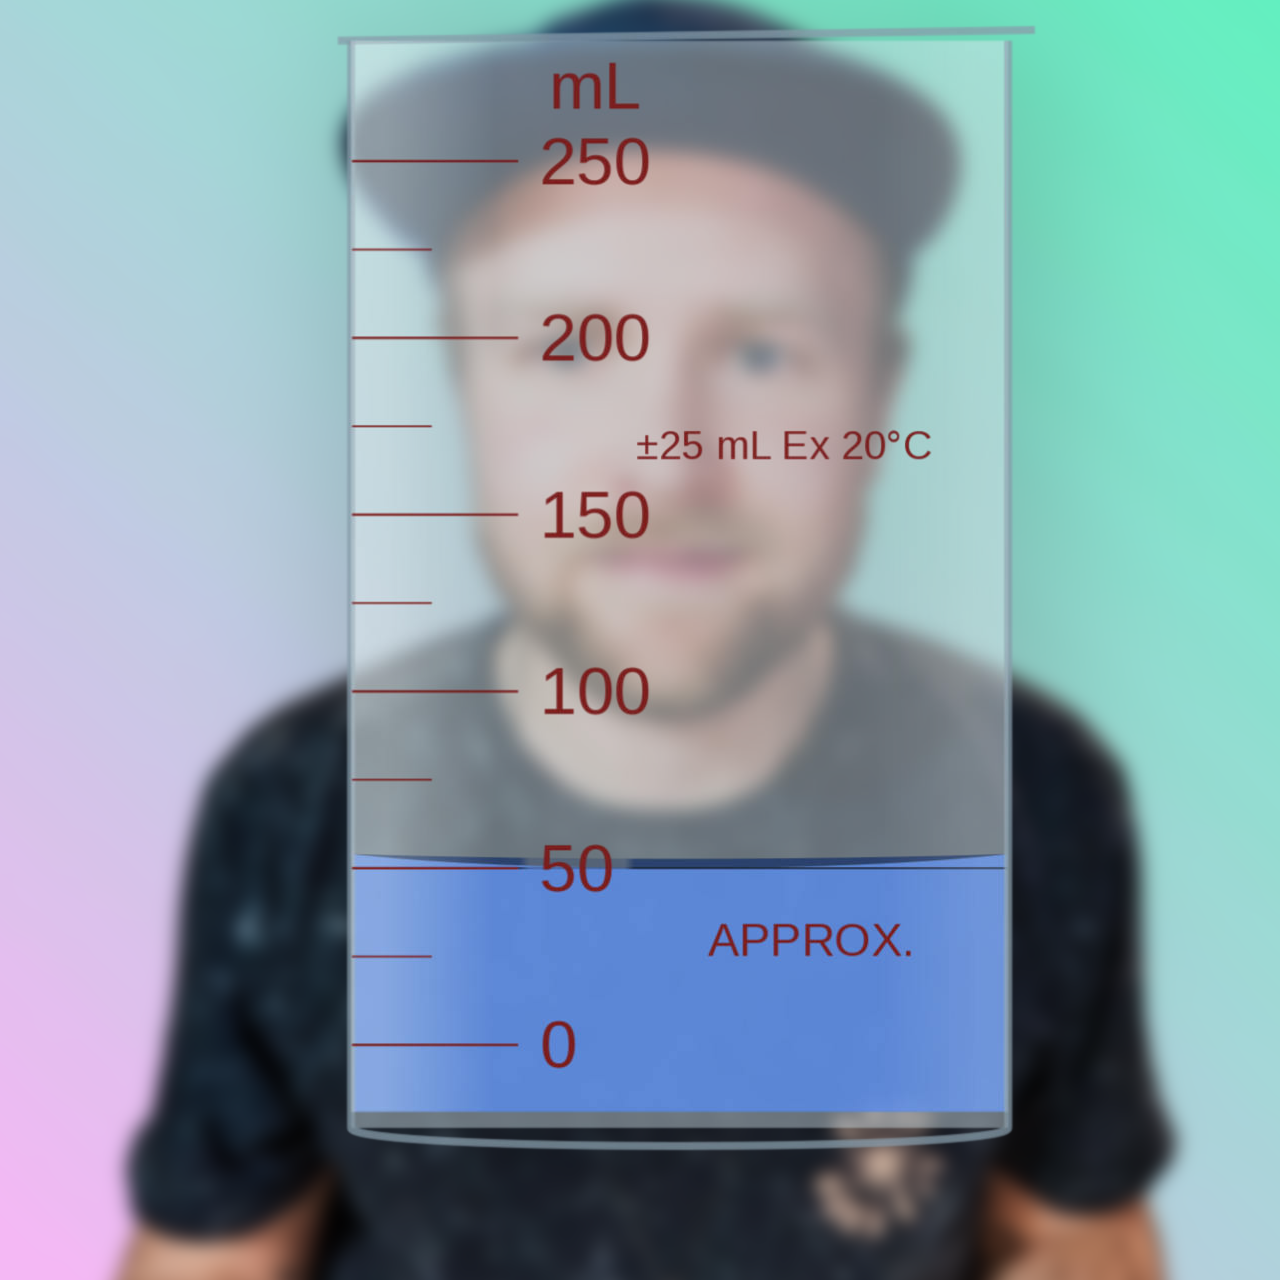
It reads 50 mL
